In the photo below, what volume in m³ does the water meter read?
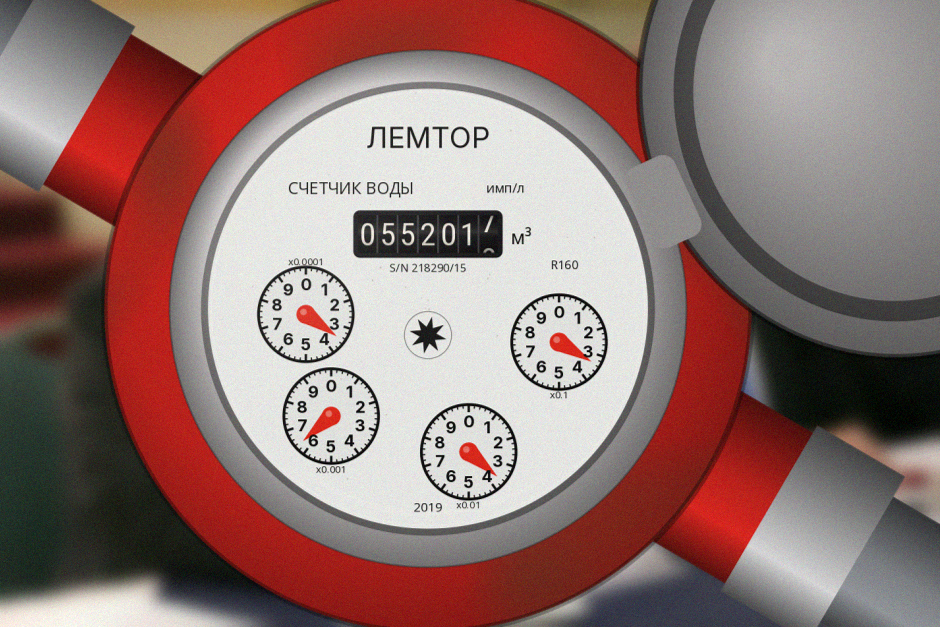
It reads 552017.3363 m³
